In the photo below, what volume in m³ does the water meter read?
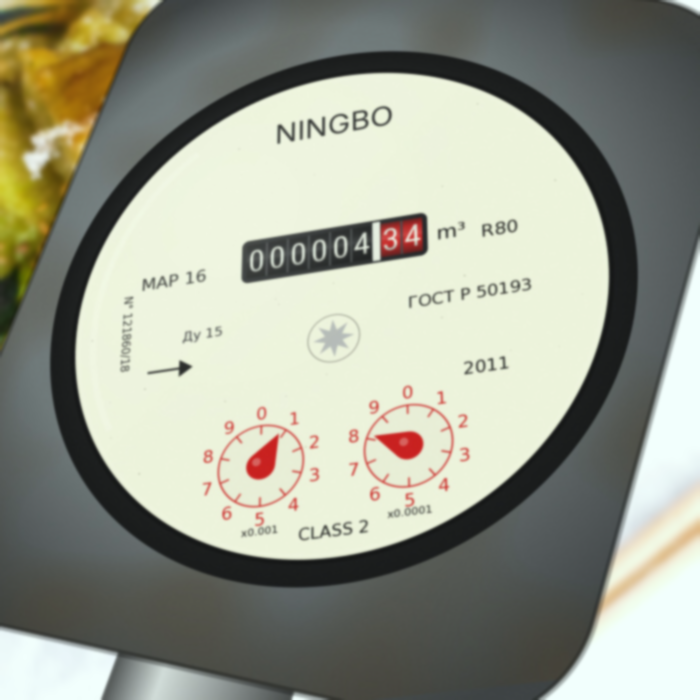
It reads 4.3408 m³
